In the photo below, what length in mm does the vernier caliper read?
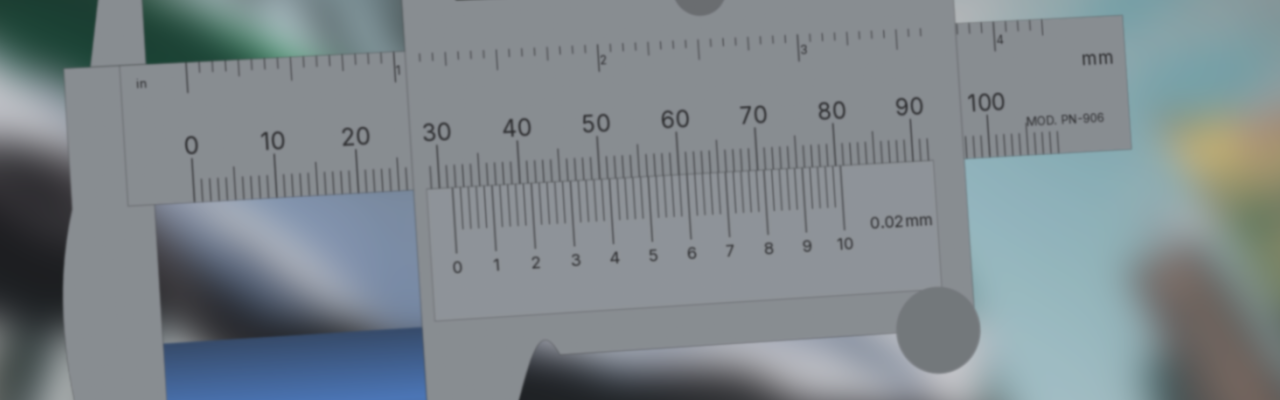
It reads 31.6 mm
